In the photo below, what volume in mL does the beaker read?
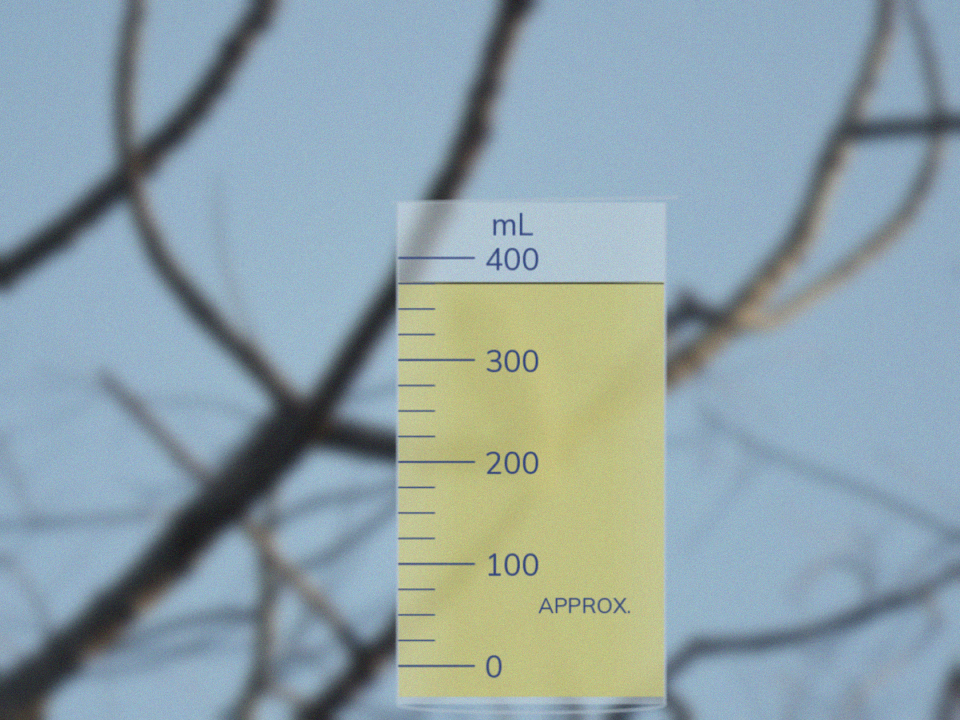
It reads 375 mL
